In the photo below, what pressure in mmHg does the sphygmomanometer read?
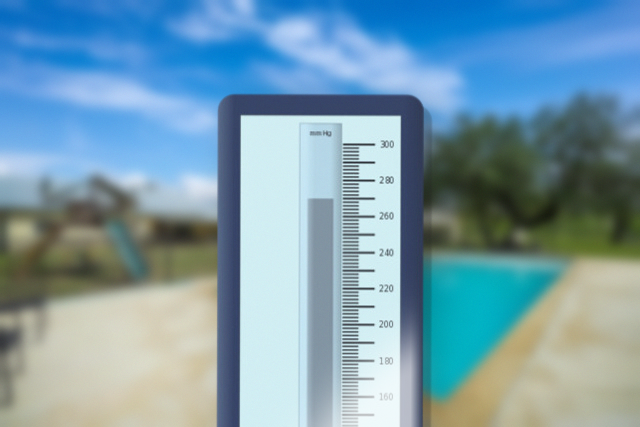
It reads 270 mmHg
